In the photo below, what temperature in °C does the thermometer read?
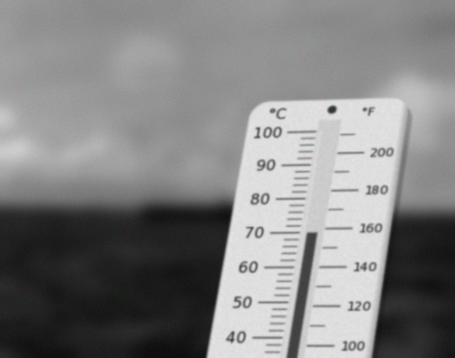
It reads 70 °C
